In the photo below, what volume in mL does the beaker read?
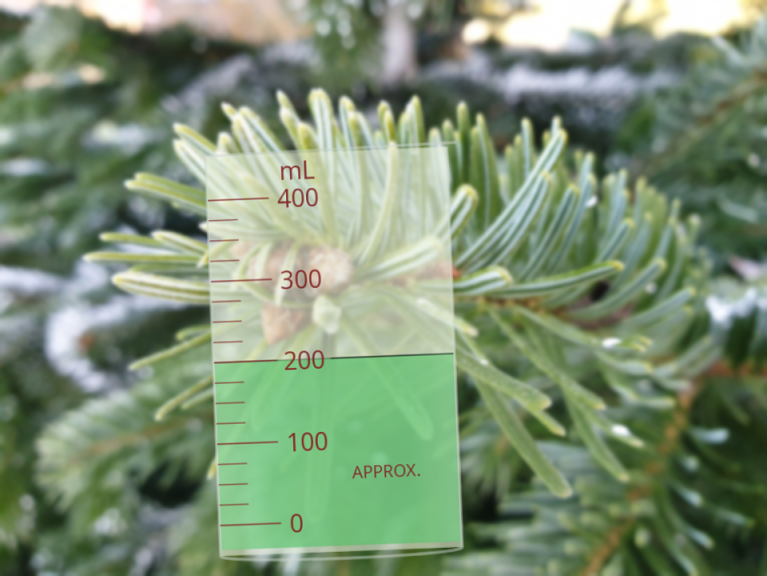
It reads 200 mL
